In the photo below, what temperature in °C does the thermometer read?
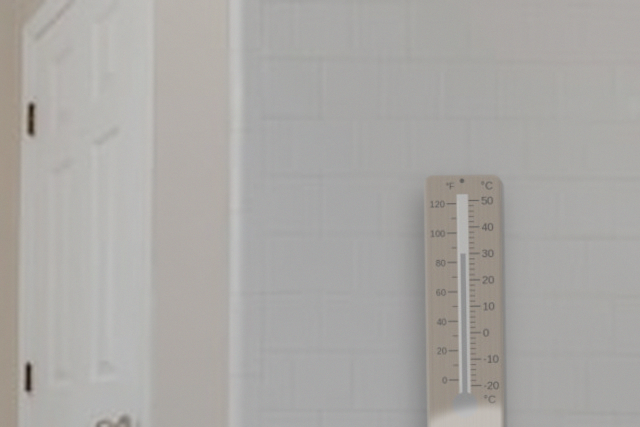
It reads 30 °C
